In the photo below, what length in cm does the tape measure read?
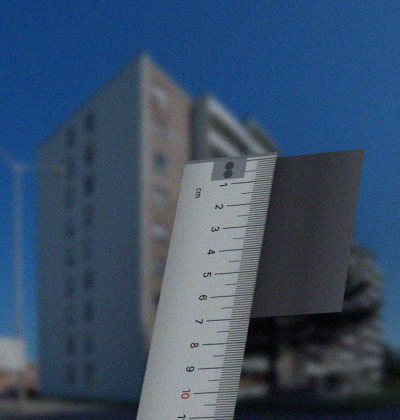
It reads 7 cm
